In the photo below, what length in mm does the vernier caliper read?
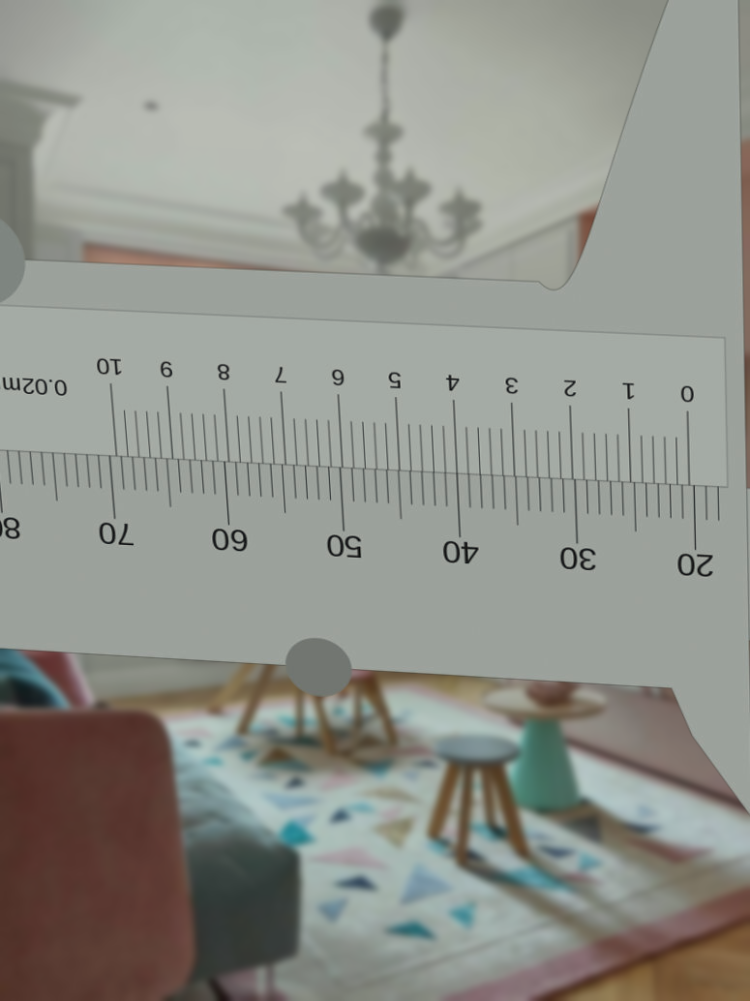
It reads 20.4 mm
